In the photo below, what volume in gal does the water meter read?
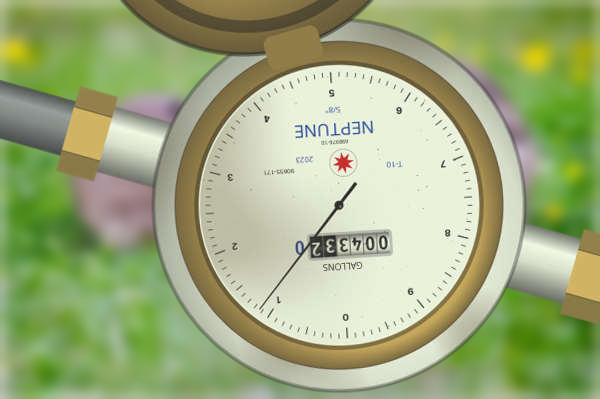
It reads 43321.1 gal
